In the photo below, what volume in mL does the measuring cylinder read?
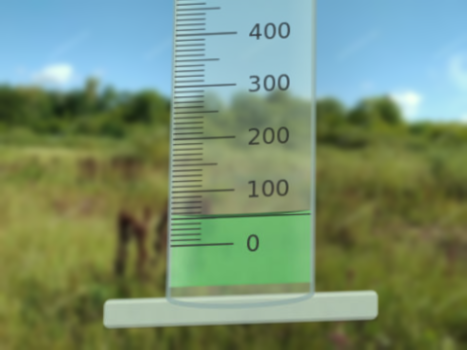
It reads 50 mL
